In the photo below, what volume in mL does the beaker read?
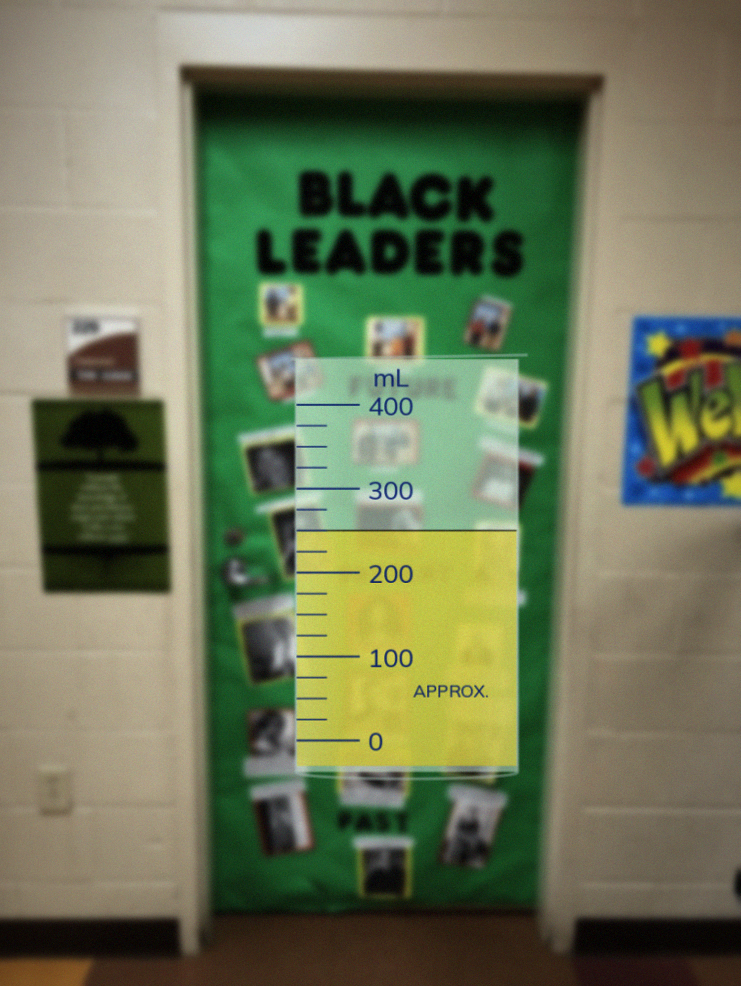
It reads 250 mL
